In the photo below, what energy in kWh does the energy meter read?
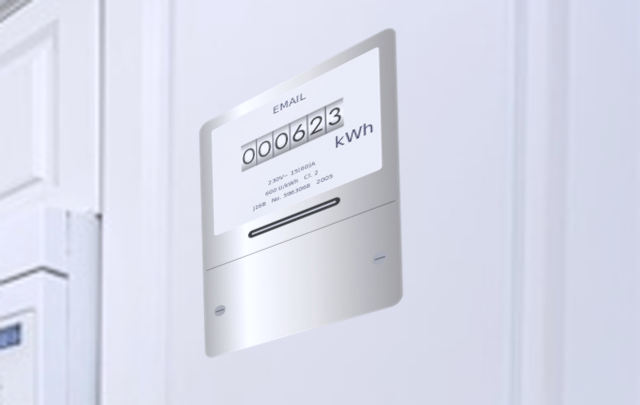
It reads 623 kWh
